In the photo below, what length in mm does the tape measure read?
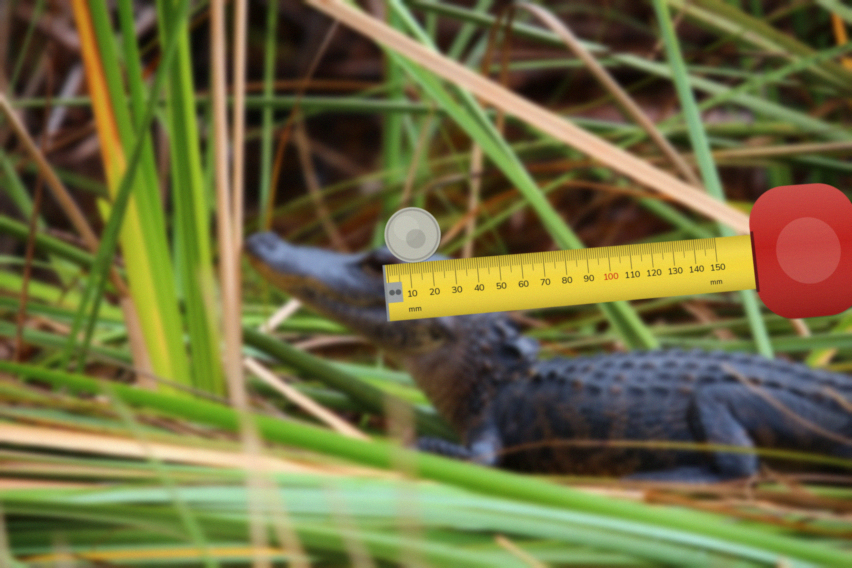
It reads 25 mm
